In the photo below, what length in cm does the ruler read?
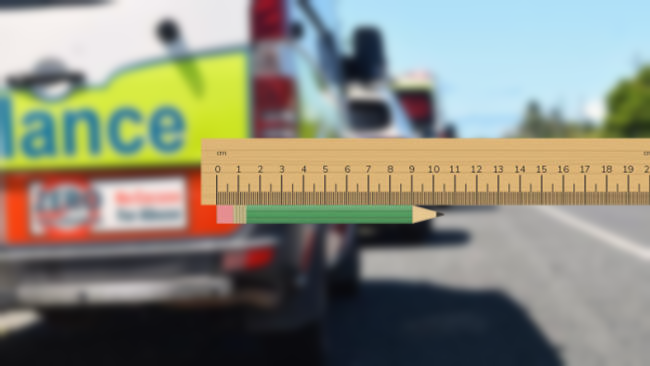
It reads 10.5 cm
